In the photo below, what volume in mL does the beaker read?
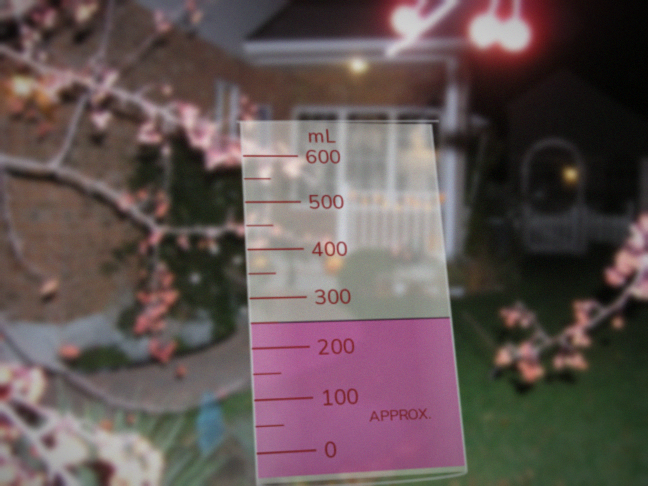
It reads 250 mL
